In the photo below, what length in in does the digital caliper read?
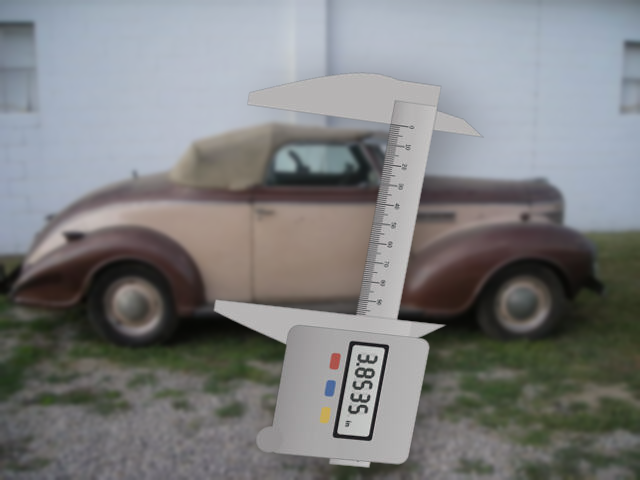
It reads 3.8535 in
